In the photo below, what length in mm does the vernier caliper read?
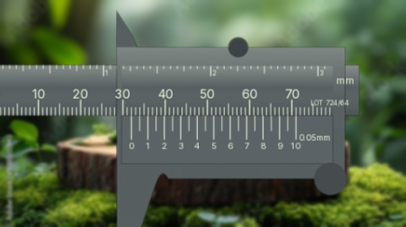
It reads 32.0 mm
